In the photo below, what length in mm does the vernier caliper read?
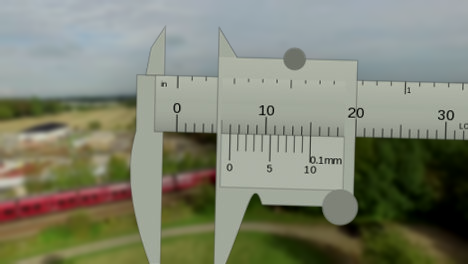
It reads 6.0 mm
